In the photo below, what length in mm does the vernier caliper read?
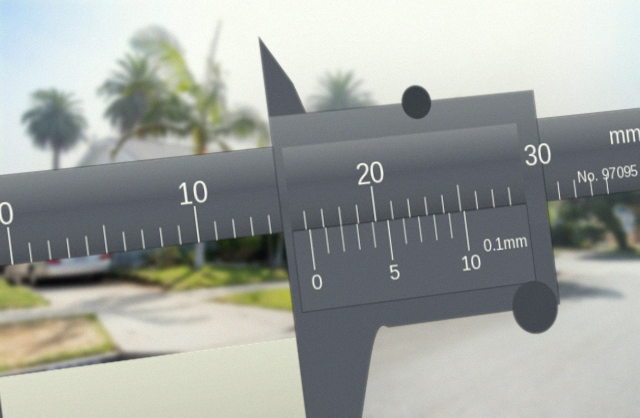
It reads 16.2 mm
